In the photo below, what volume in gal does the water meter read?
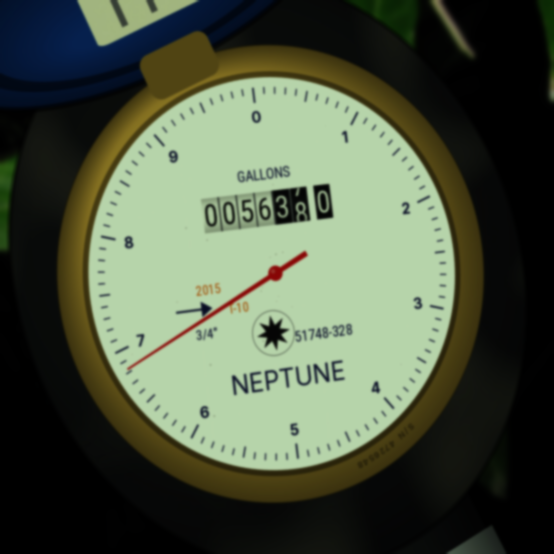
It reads 56376.8 gal
